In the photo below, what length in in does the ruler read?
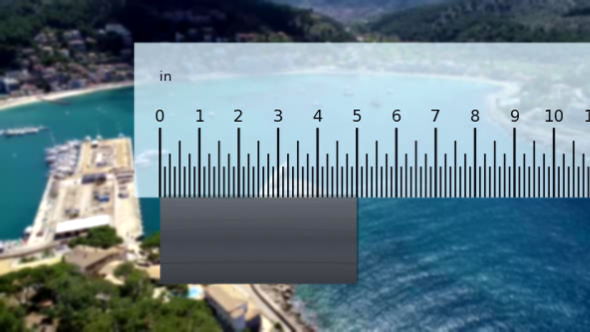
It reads 5 in
